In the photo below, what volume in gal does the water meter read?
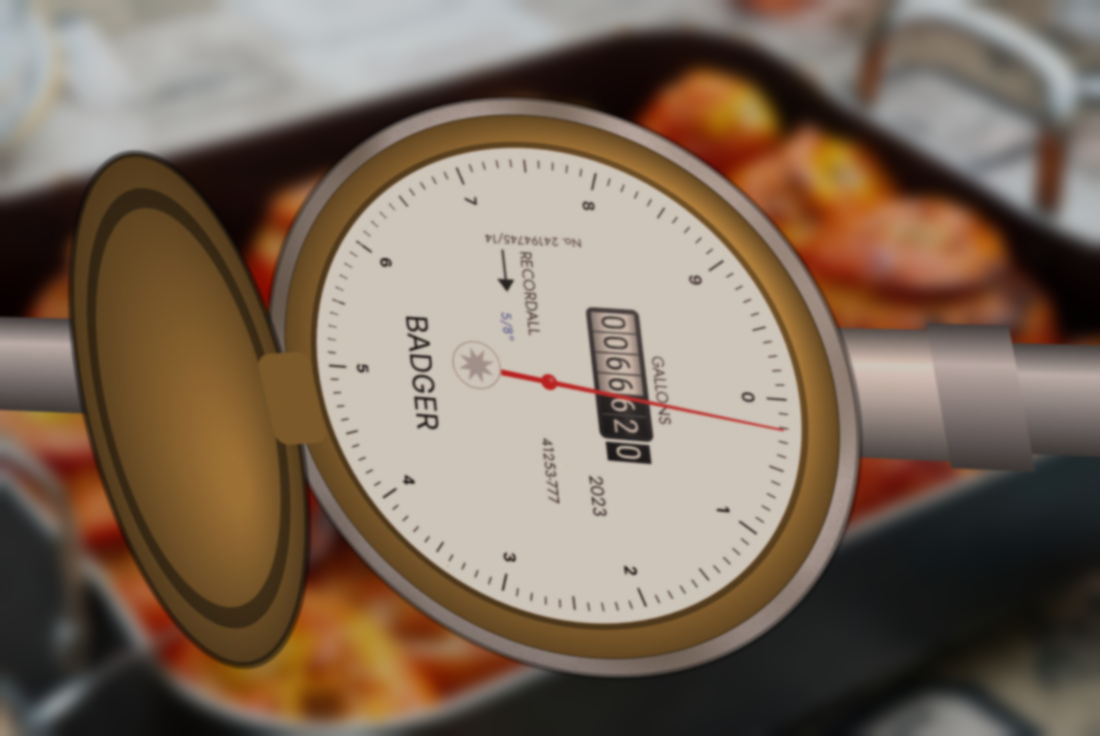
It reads 66620.2 gal
